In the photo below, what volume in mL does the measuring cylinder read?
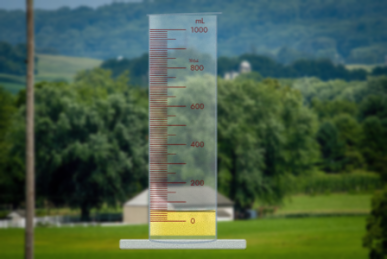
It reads 50 mL
